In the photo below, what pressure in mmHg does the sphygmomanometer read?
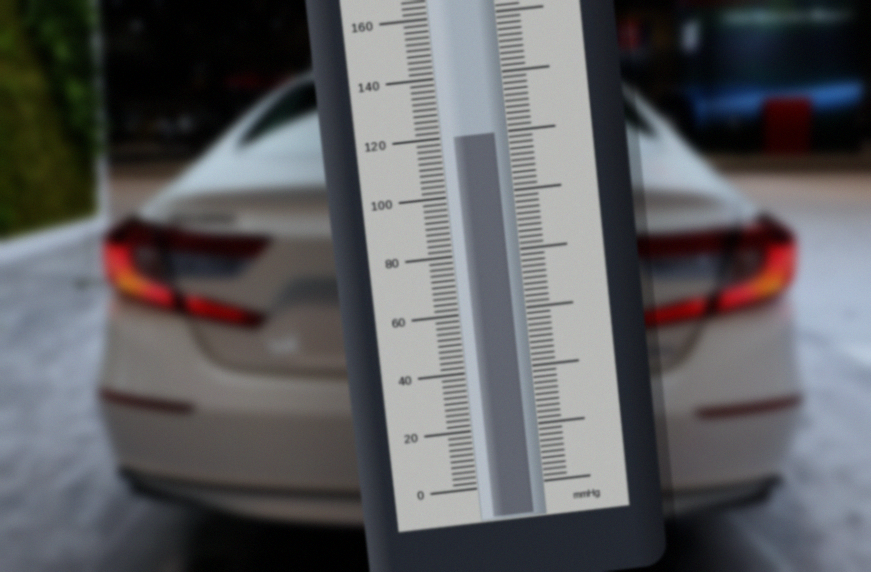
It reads 120 mmHg
